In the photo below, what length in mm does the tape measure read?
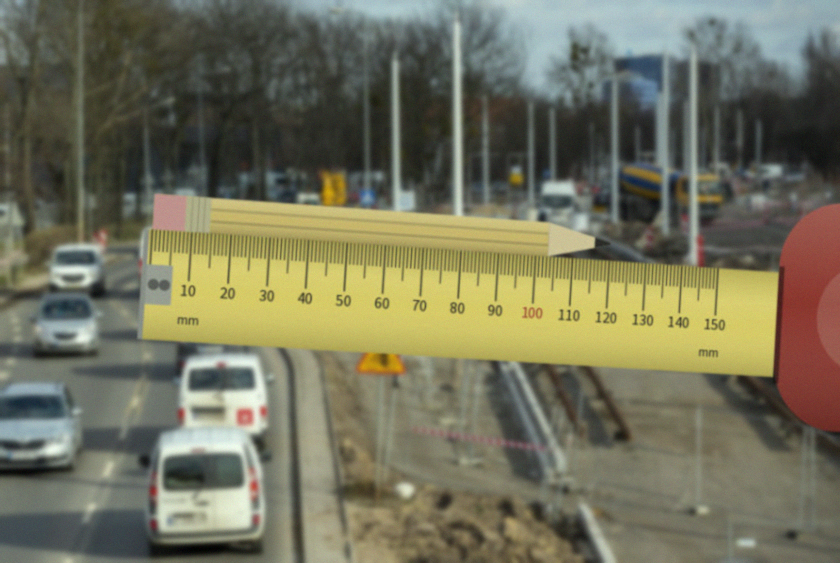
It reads 120 mm
